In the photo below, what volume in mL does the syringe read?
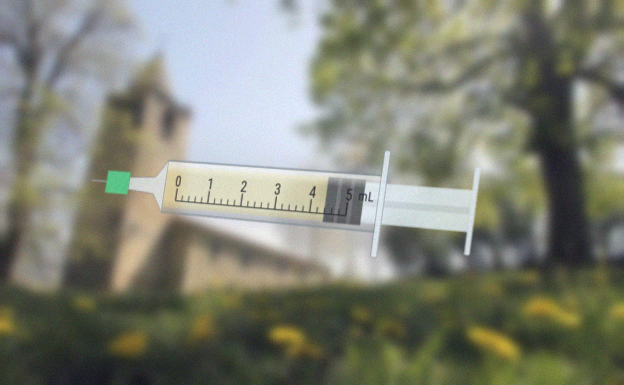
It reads 4.4 mL
